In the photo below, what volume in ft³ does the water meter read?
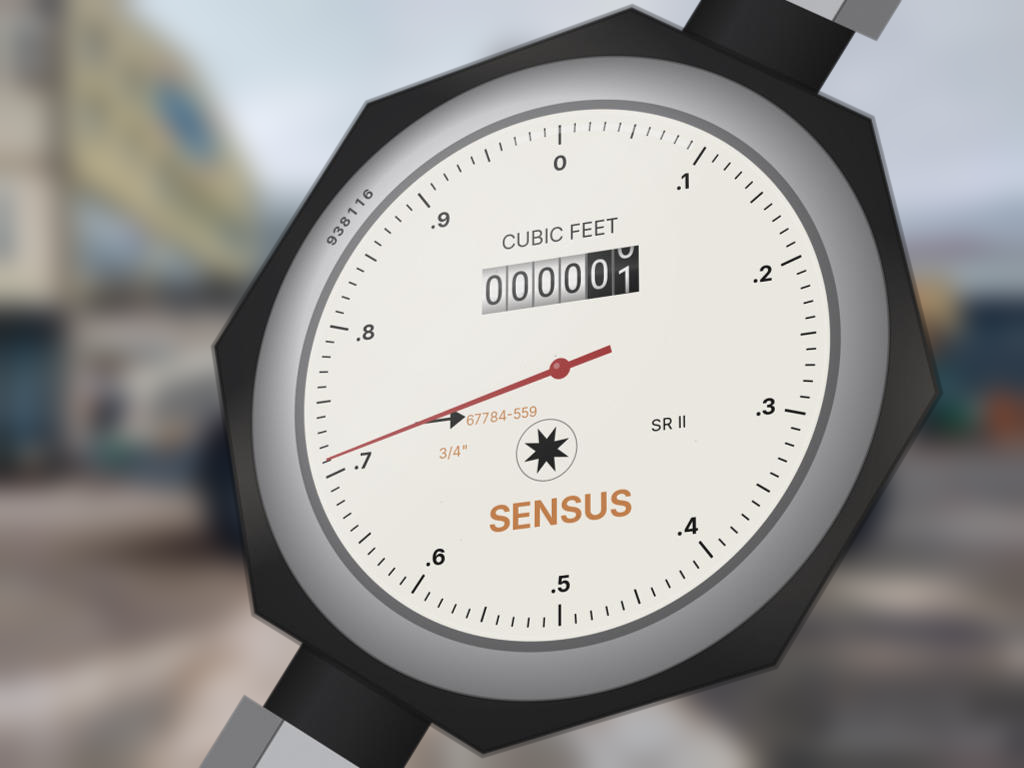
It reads 0.71 ft³
